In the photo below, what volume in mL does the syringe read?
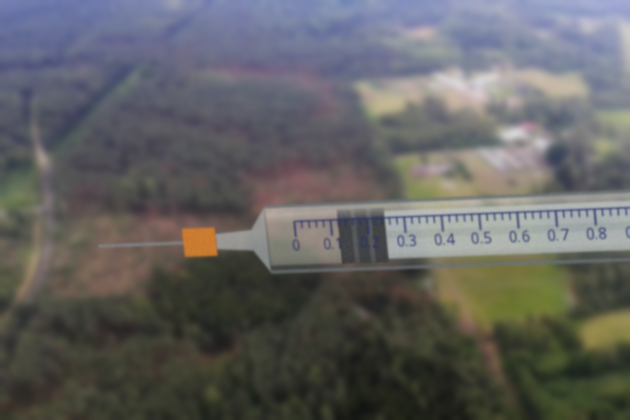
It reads 0.12 mL
